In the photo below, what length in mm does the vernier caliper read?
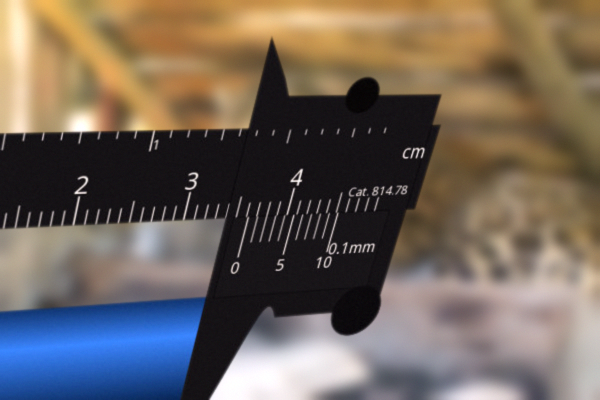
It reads 36.2 mm
